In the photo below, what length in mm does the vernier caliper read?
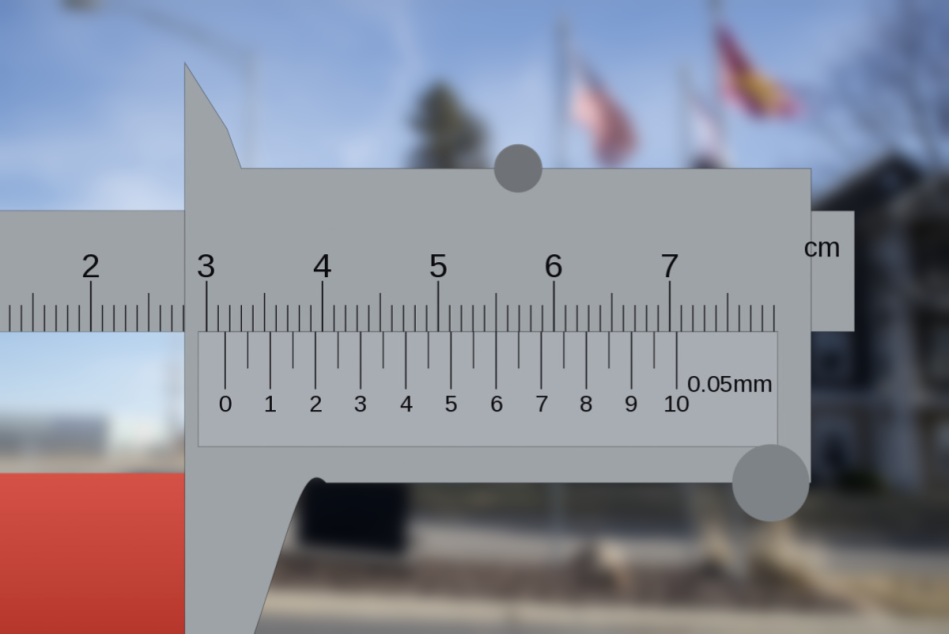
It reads 31.6 mm
